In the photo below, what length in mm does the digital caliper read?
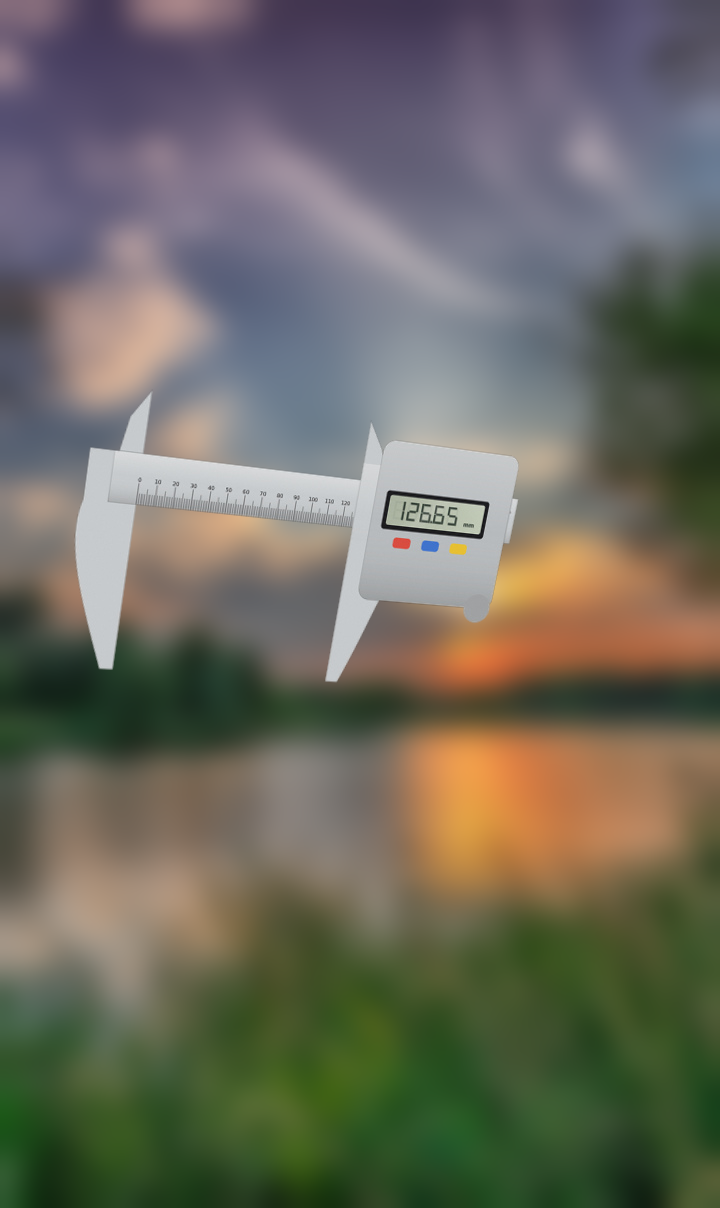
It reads 126.65 mm
